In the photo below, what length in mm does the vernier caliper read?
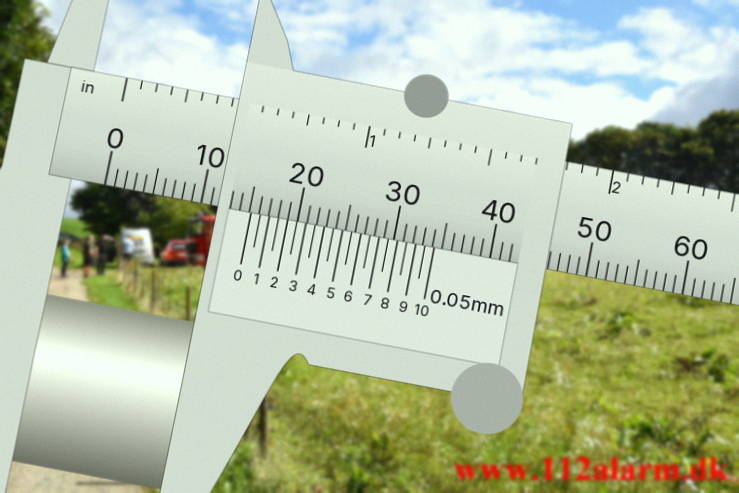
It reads 15.2 mm
